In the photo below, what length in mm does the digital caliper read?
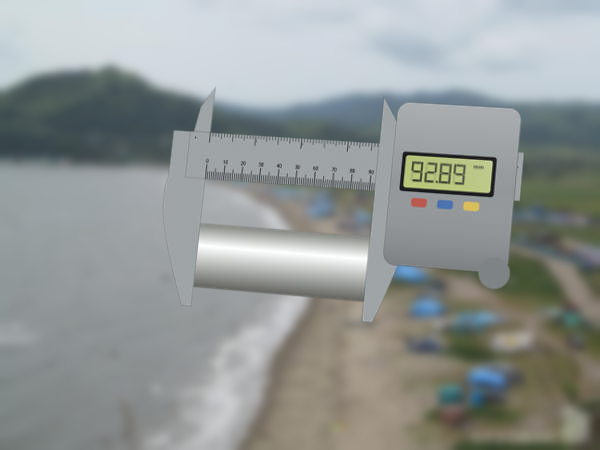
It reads 92.89 mm
